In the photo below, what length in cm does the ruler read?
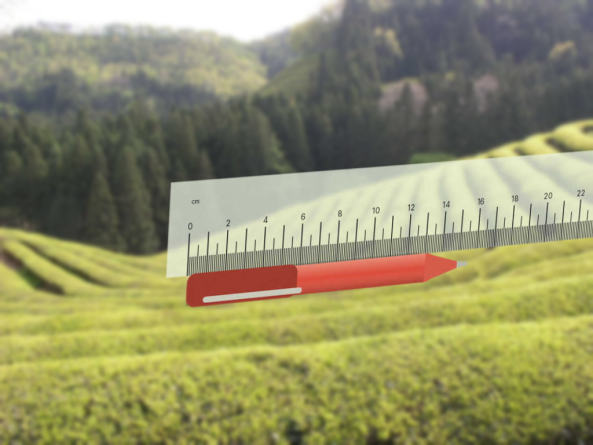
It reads 15.5 cm
